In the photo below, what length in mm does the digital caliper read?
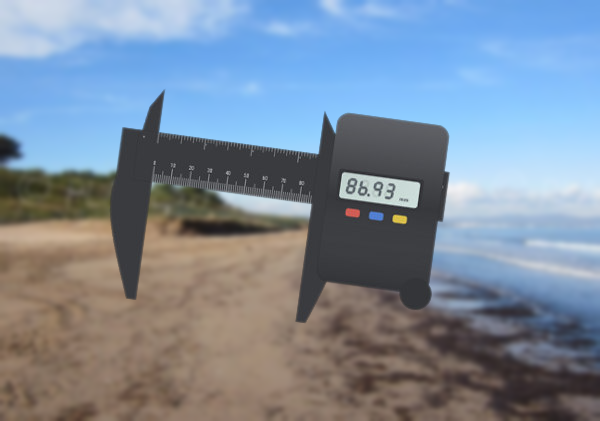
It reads 86.93 mm
